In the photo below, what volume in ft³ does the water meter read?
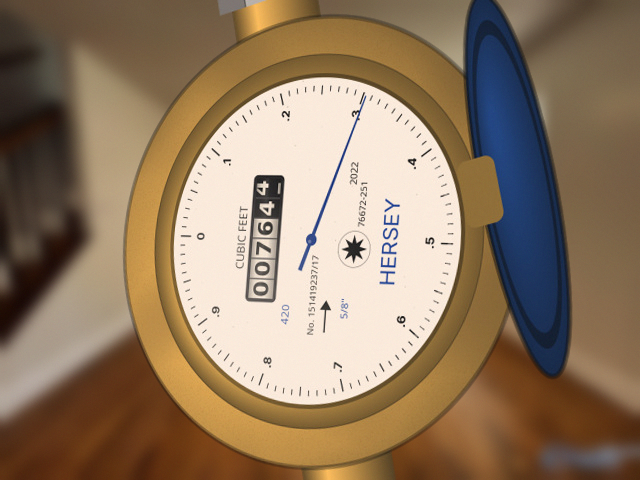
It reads 7644.30 ft³
